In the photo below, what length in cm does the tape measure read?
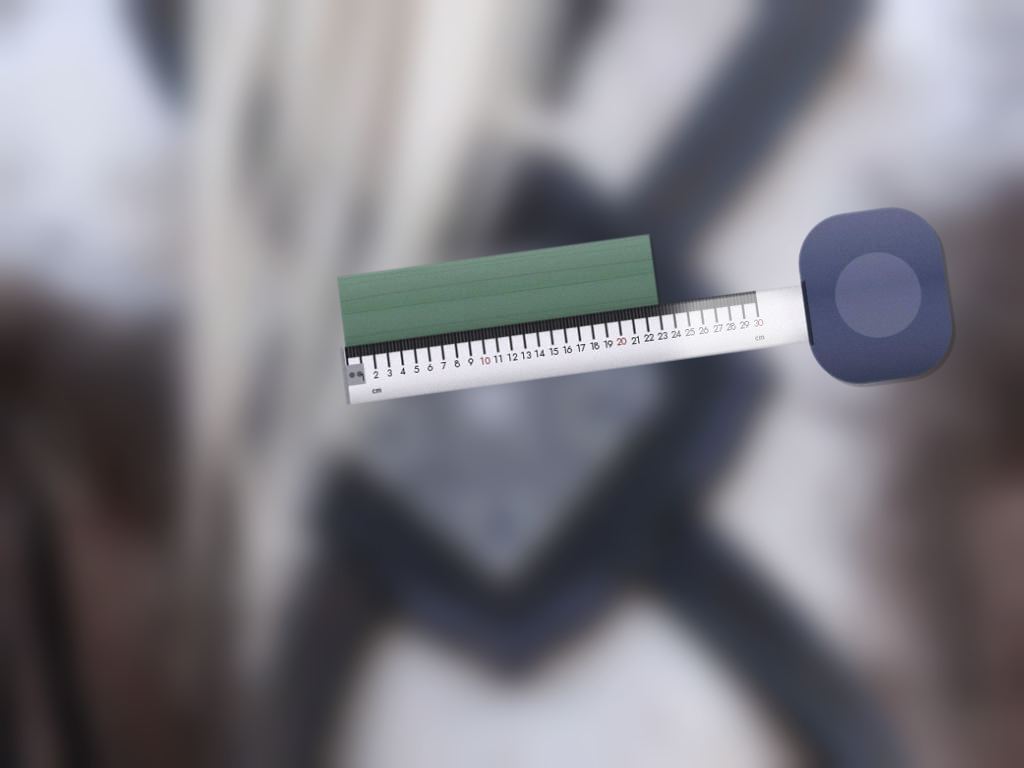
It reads 23 cm
